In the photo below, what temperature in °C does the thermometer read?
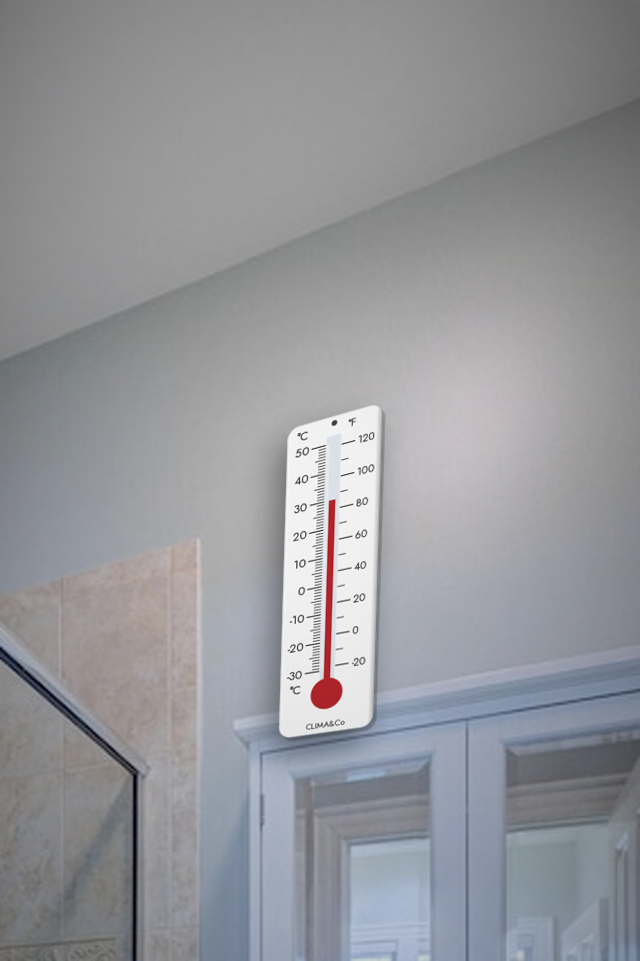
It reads 30 °C
